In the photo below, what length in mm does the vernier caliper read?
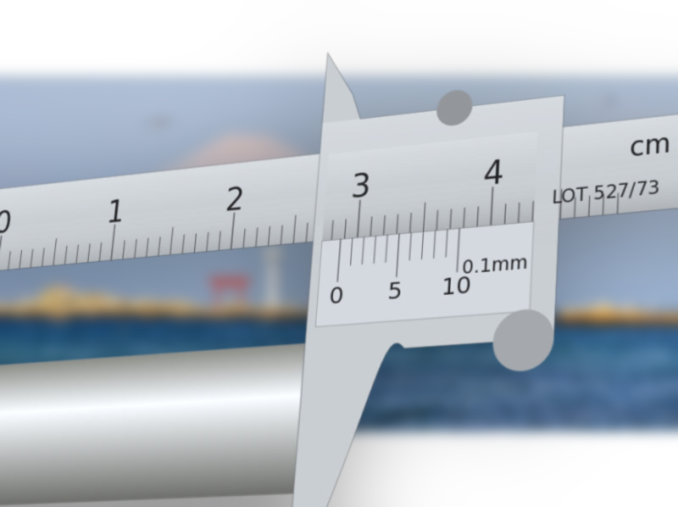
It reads 28.7 mm
